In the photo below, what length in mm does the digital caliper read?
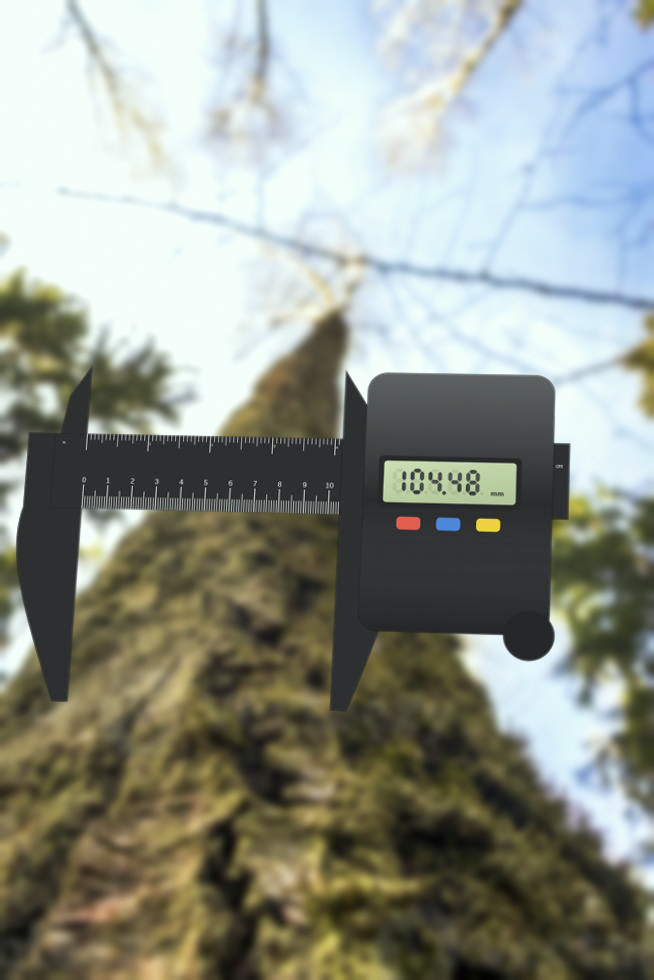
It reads 104.48 mm
